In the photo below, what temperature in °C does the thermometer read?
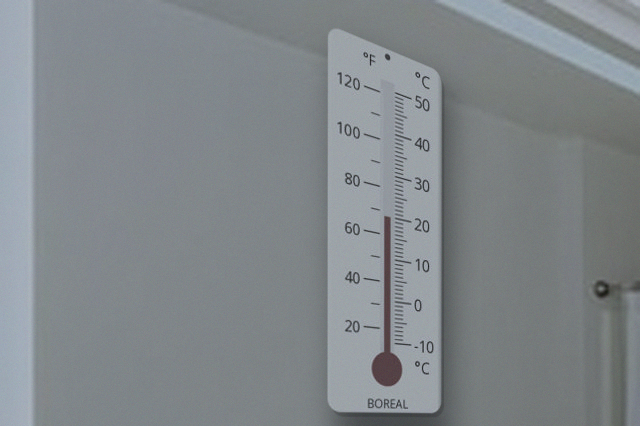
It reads 20 °C
